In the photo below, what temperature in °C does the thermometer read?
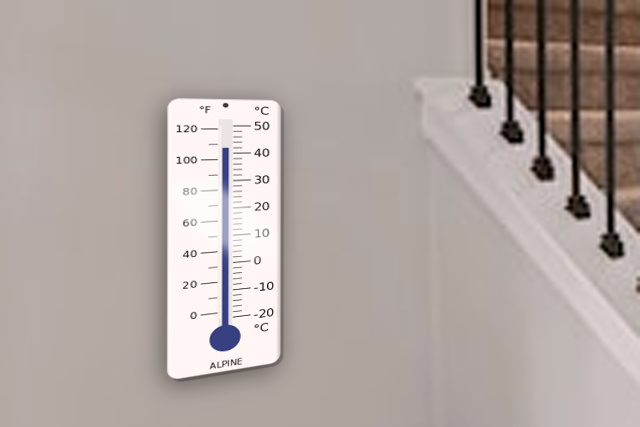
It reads 42 °C
